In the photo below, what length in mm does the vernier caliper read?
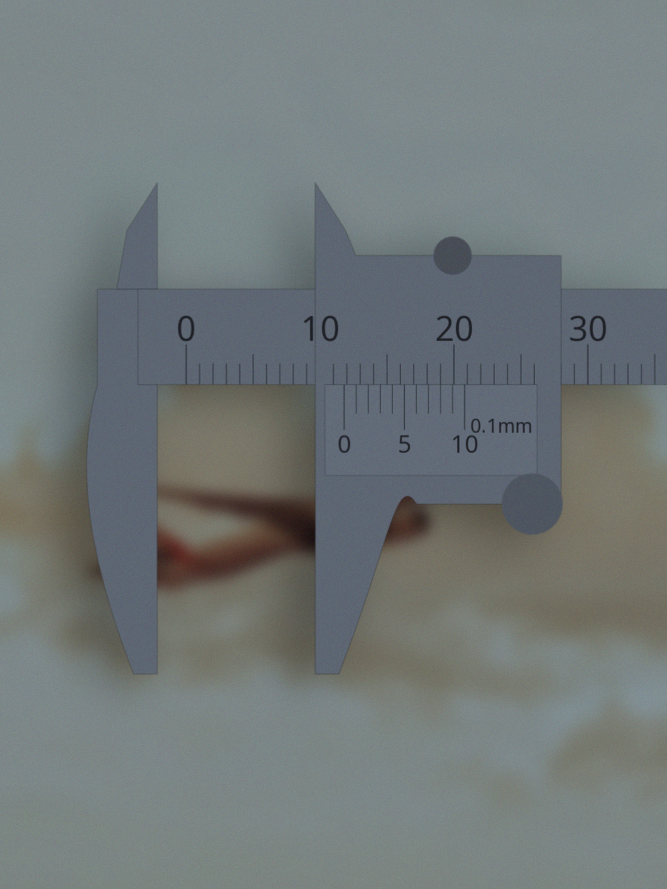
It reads 11.8 mm
